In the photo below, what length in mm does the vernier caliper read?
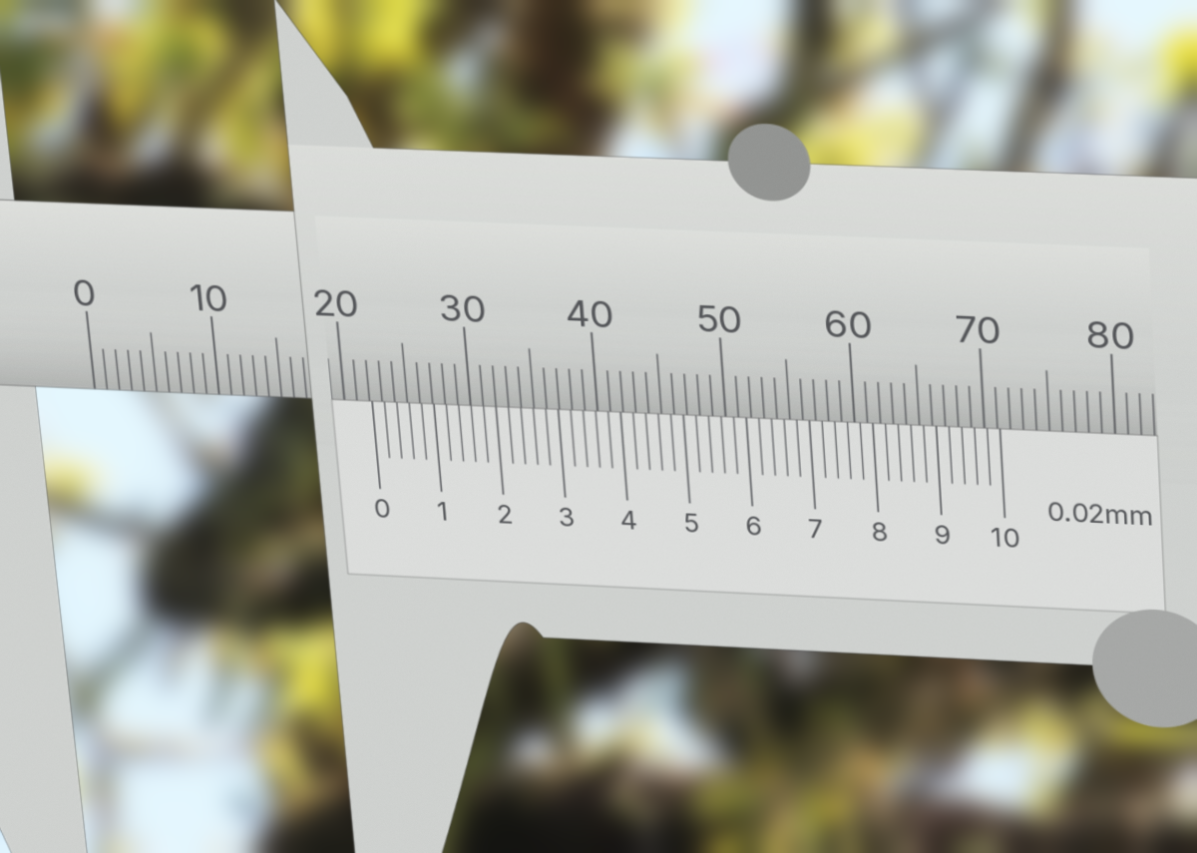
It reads 22.2 mm
